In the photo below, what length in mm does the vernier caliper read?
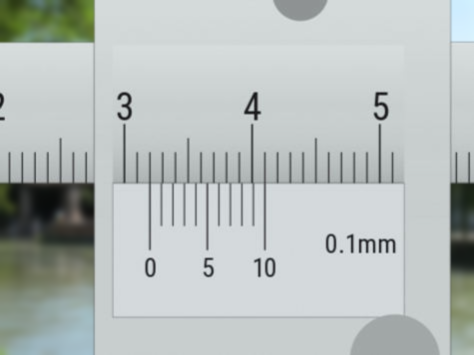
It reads 32.0 mm
